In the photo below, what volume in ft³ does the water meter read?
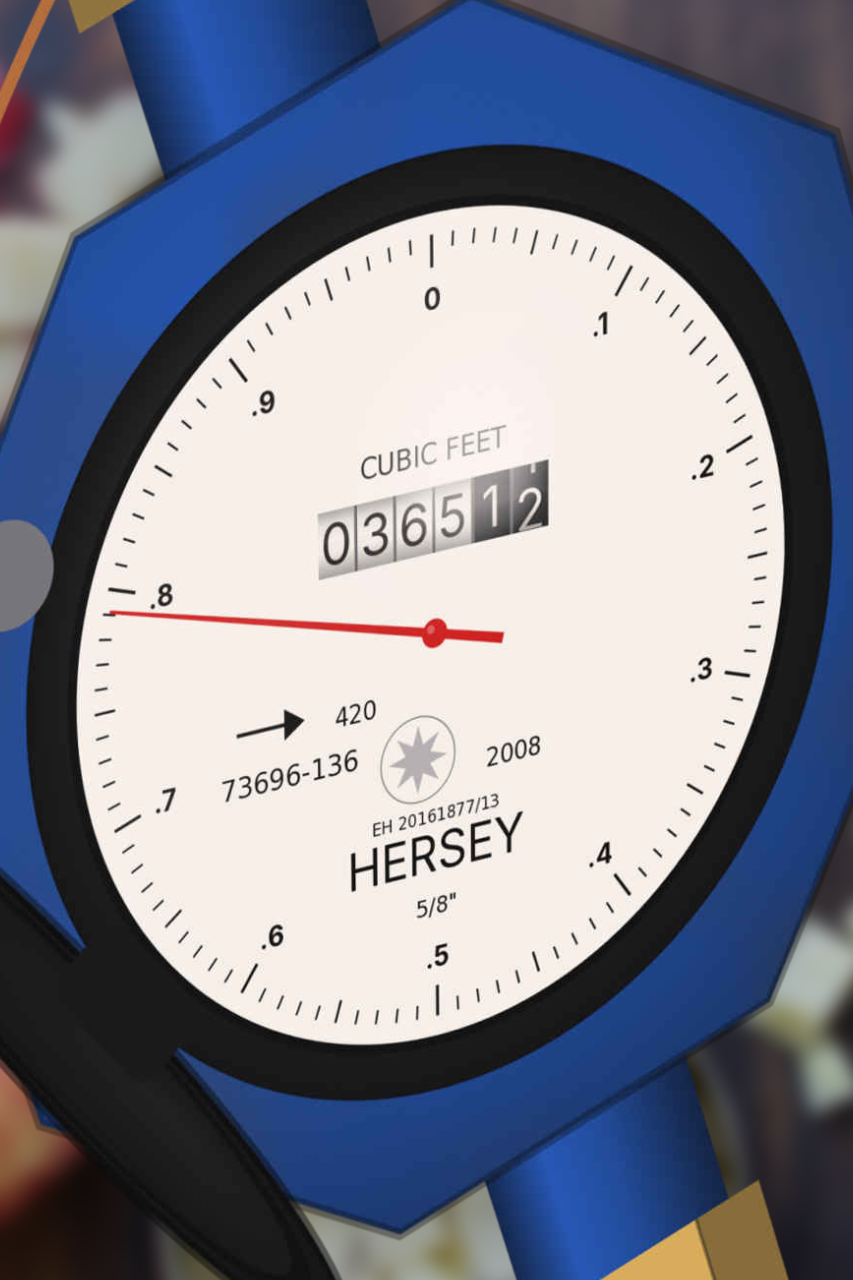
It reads 36511.79 ft³
